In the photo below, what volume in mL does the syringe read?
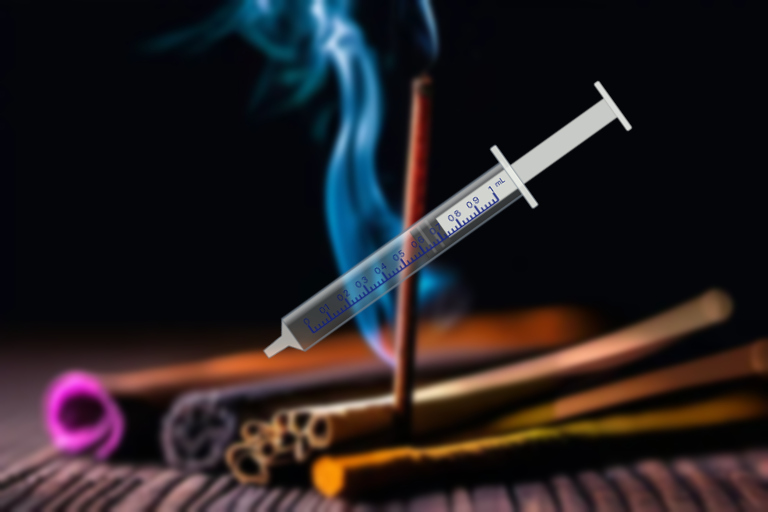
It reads 0.6 mL
